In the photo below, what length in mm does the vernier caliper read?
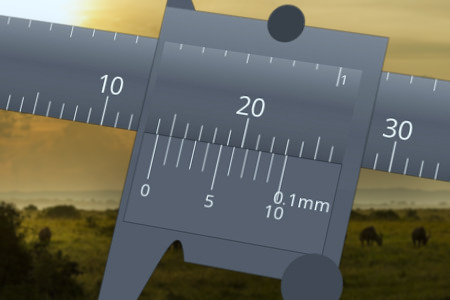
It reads 14.1 mm
